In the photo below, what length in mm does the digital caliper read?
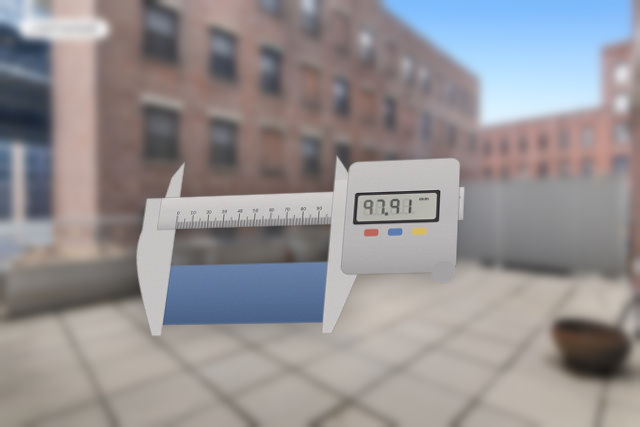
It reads 97.91 mm
